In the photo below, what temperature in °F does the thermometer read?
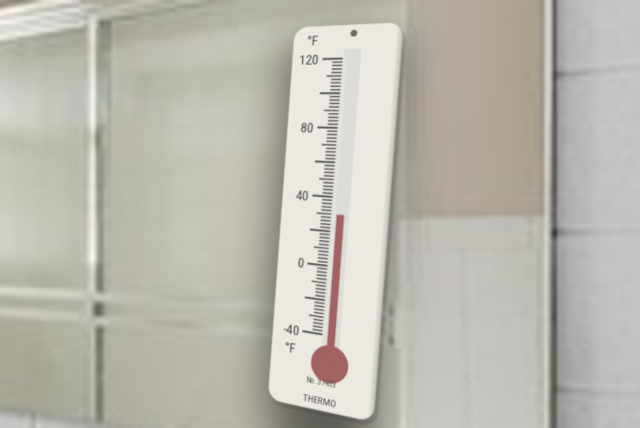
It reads 30 °F
